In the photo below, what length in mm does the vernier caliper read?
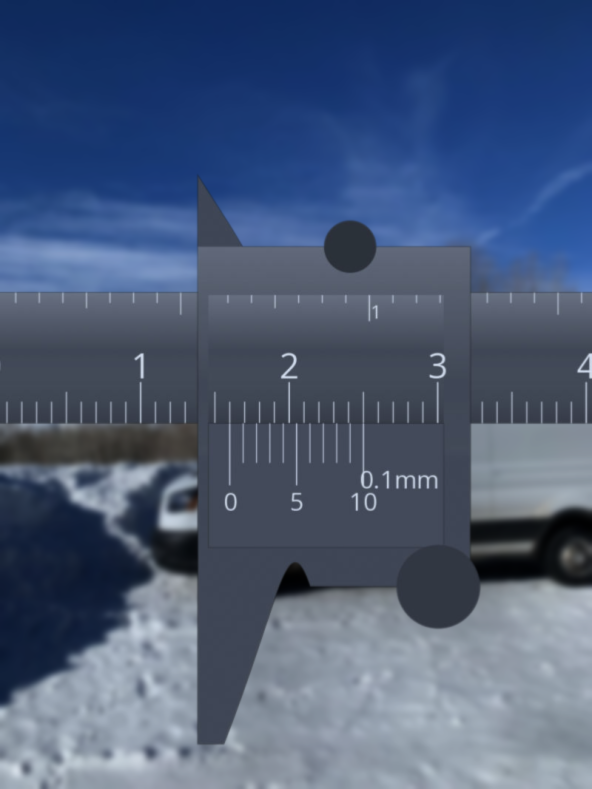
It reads 16.0 mm
